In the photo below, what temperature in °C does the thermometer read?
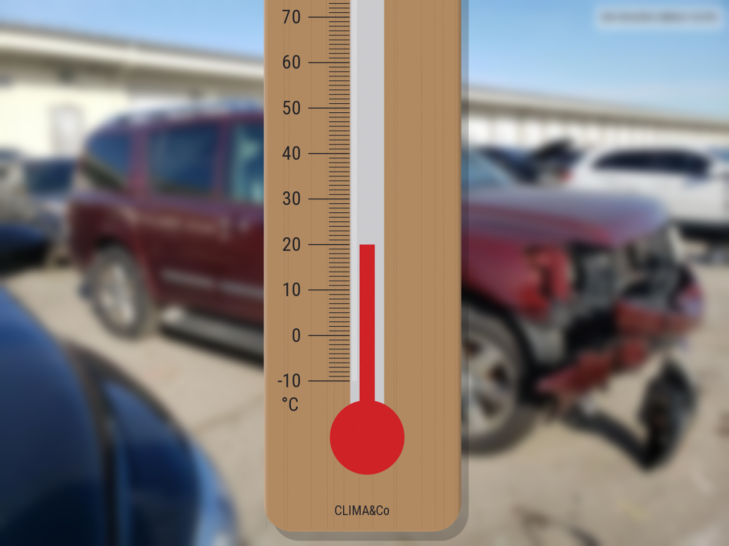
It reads 20 °C
